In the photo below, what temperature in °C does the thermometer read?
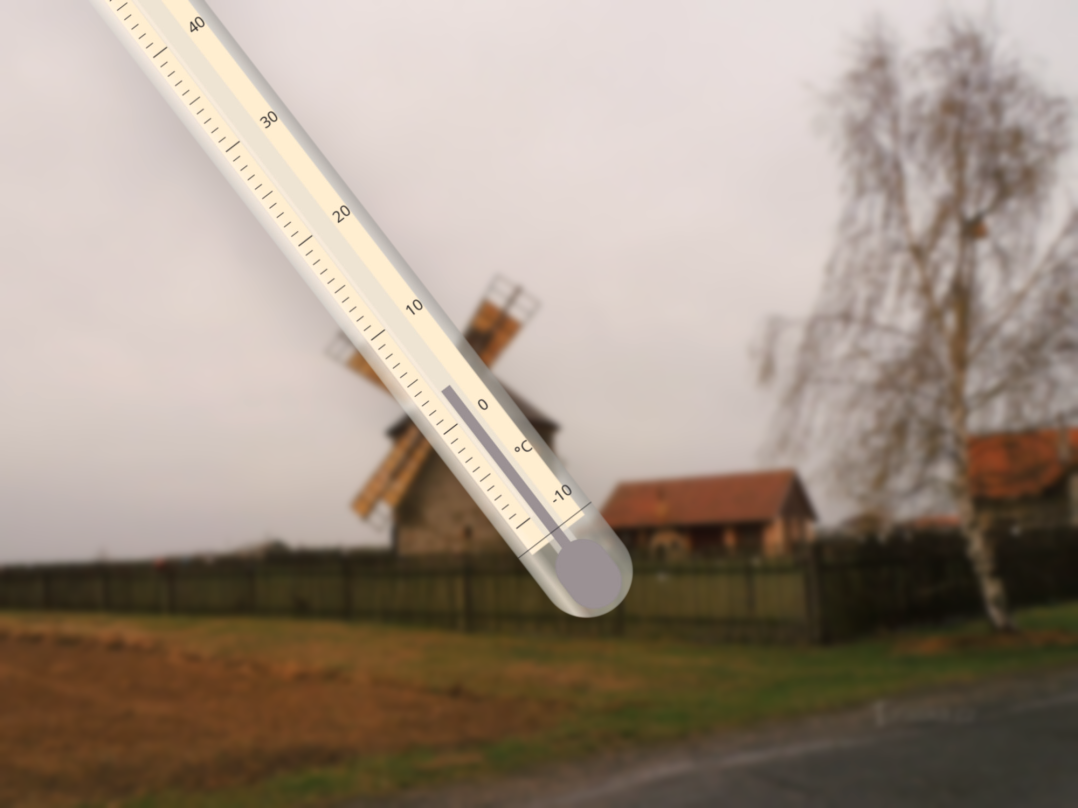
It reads 3 °C
